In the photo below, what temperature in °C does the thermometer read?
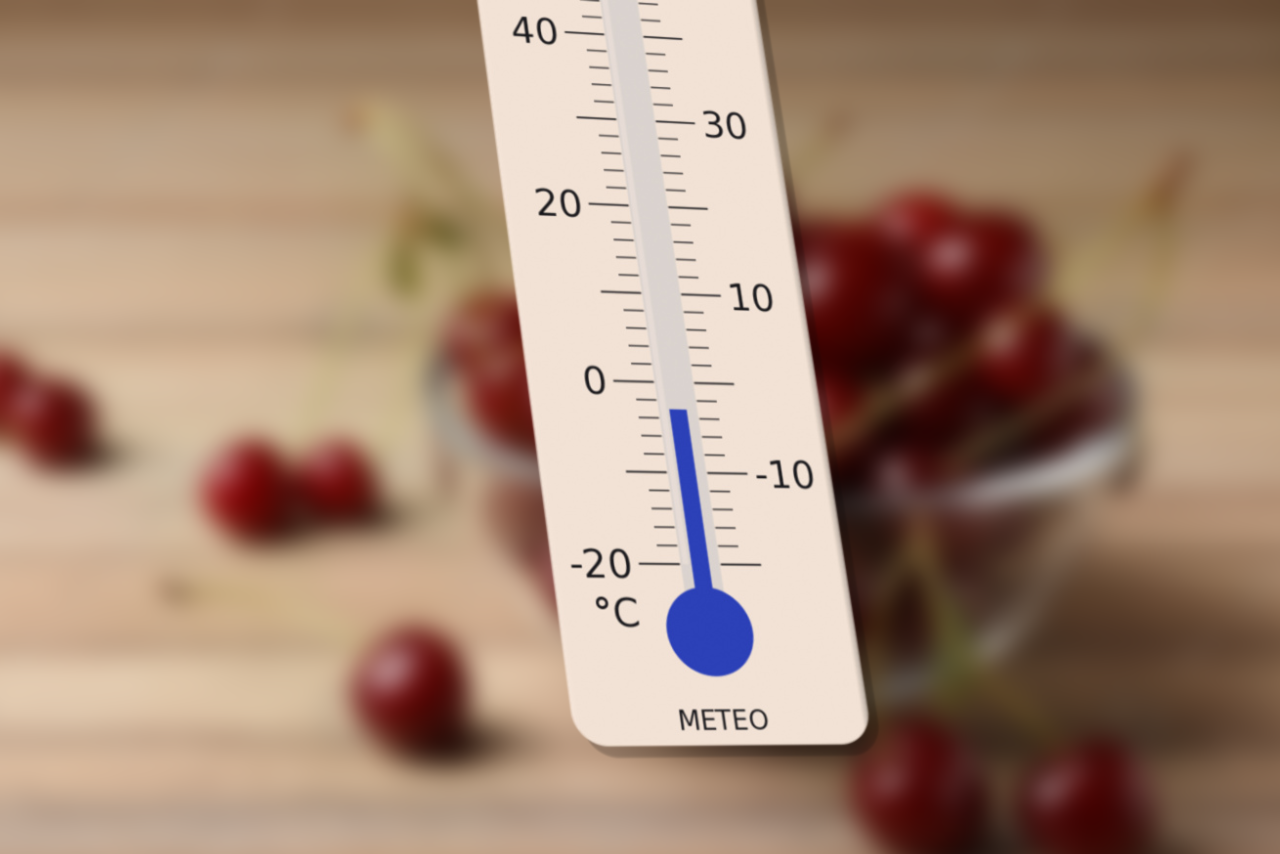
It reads -3 °C
